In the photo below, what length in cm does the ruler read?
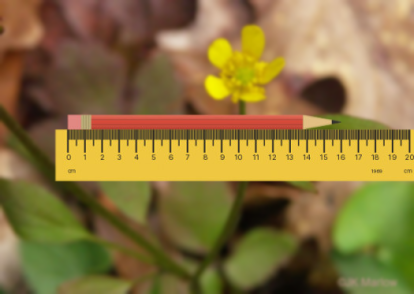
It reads 16 cm
